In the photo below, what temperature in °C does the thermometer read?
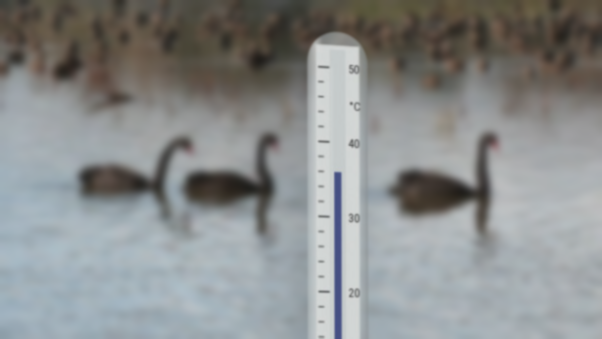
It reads 36 °C
